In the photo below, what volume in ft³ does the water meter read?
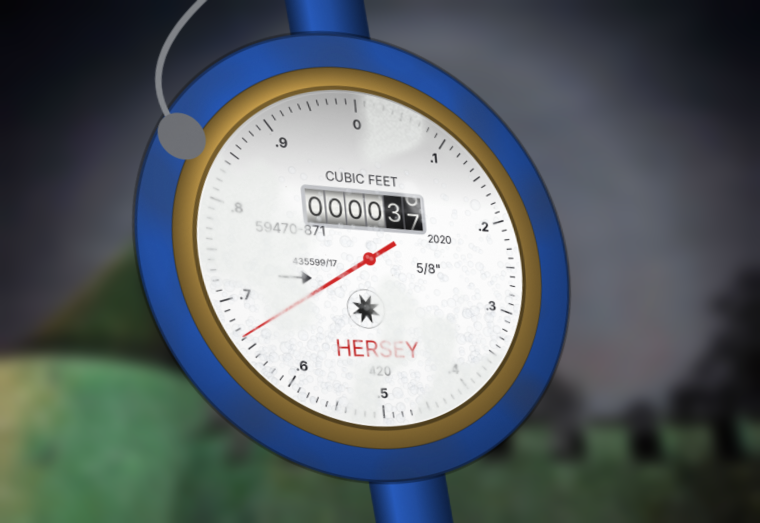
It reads 36.66 ft³
